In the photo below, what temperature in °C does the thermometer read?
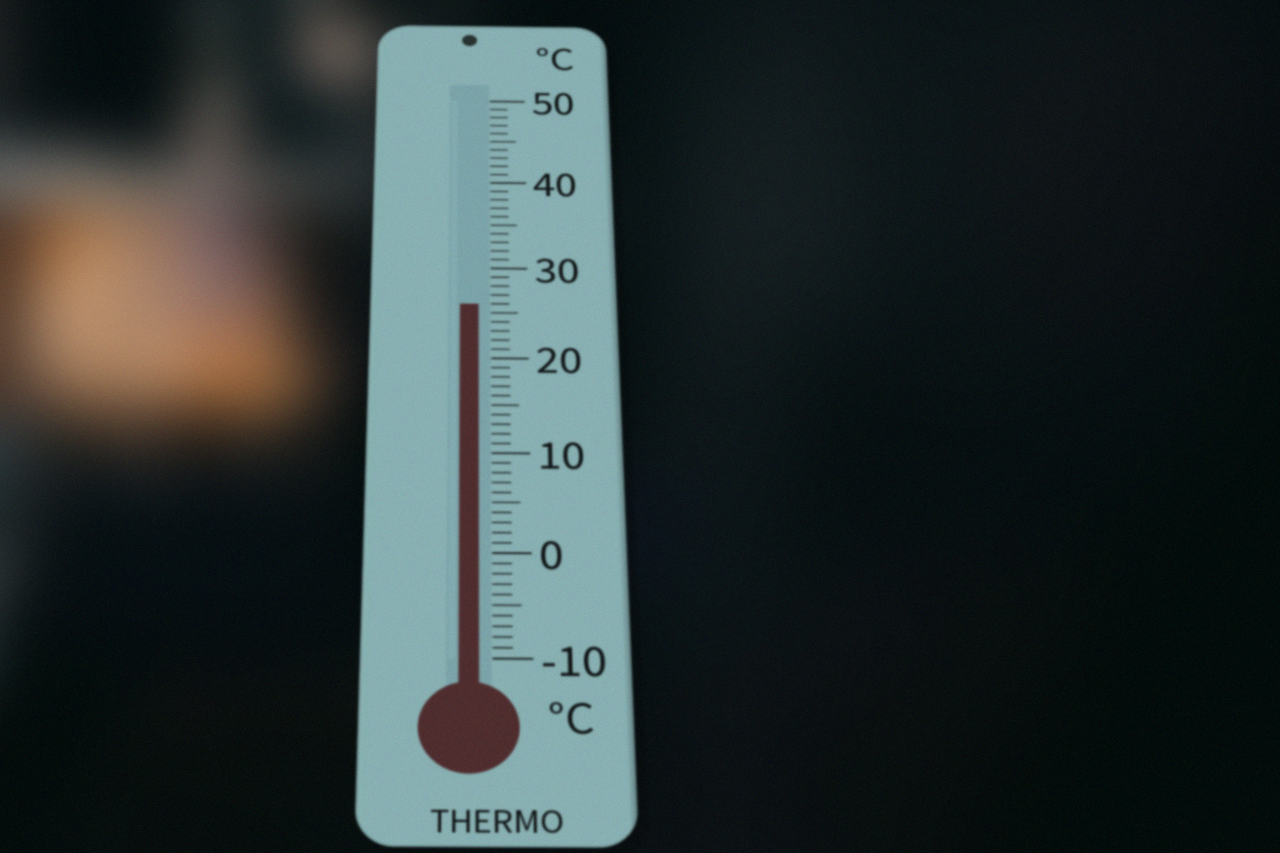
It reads 26 °C
